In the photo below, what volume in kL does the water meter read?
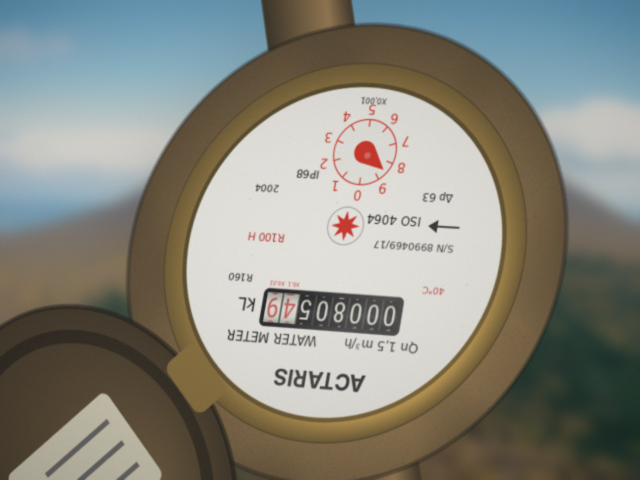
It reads 805.498 kL
